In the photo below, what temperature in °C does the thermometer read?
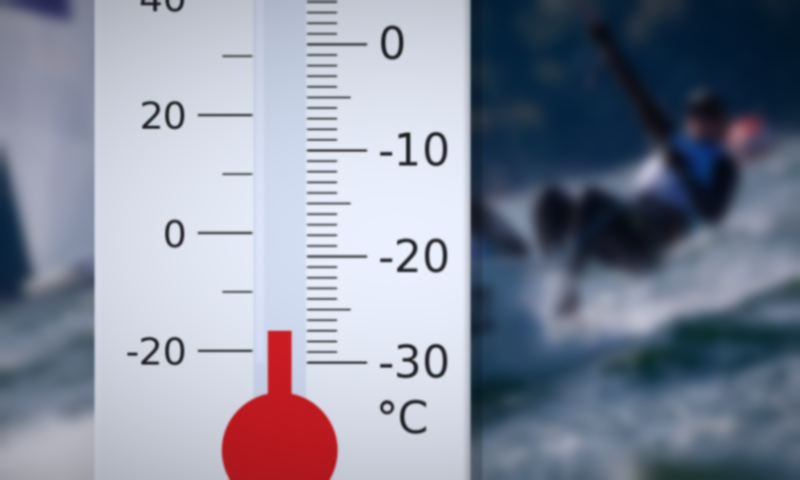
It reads -27 °C
